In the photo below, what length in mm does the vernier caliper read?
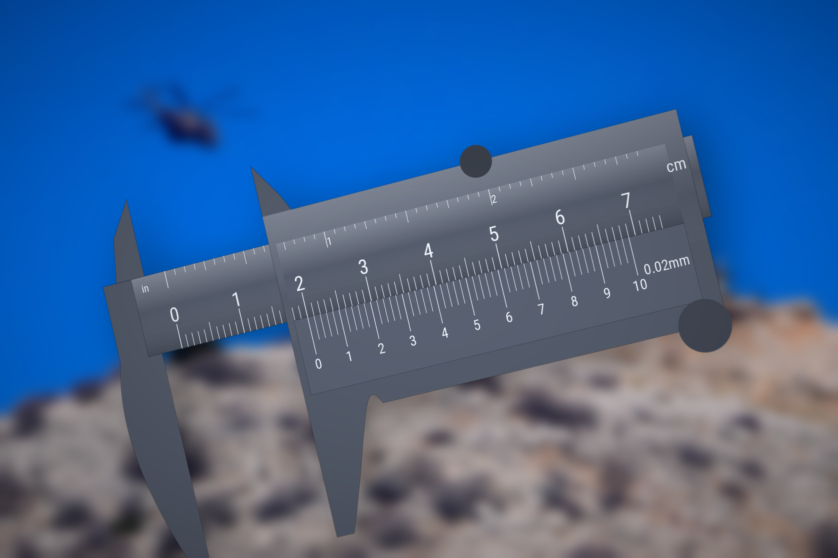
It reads 20.0 mm
